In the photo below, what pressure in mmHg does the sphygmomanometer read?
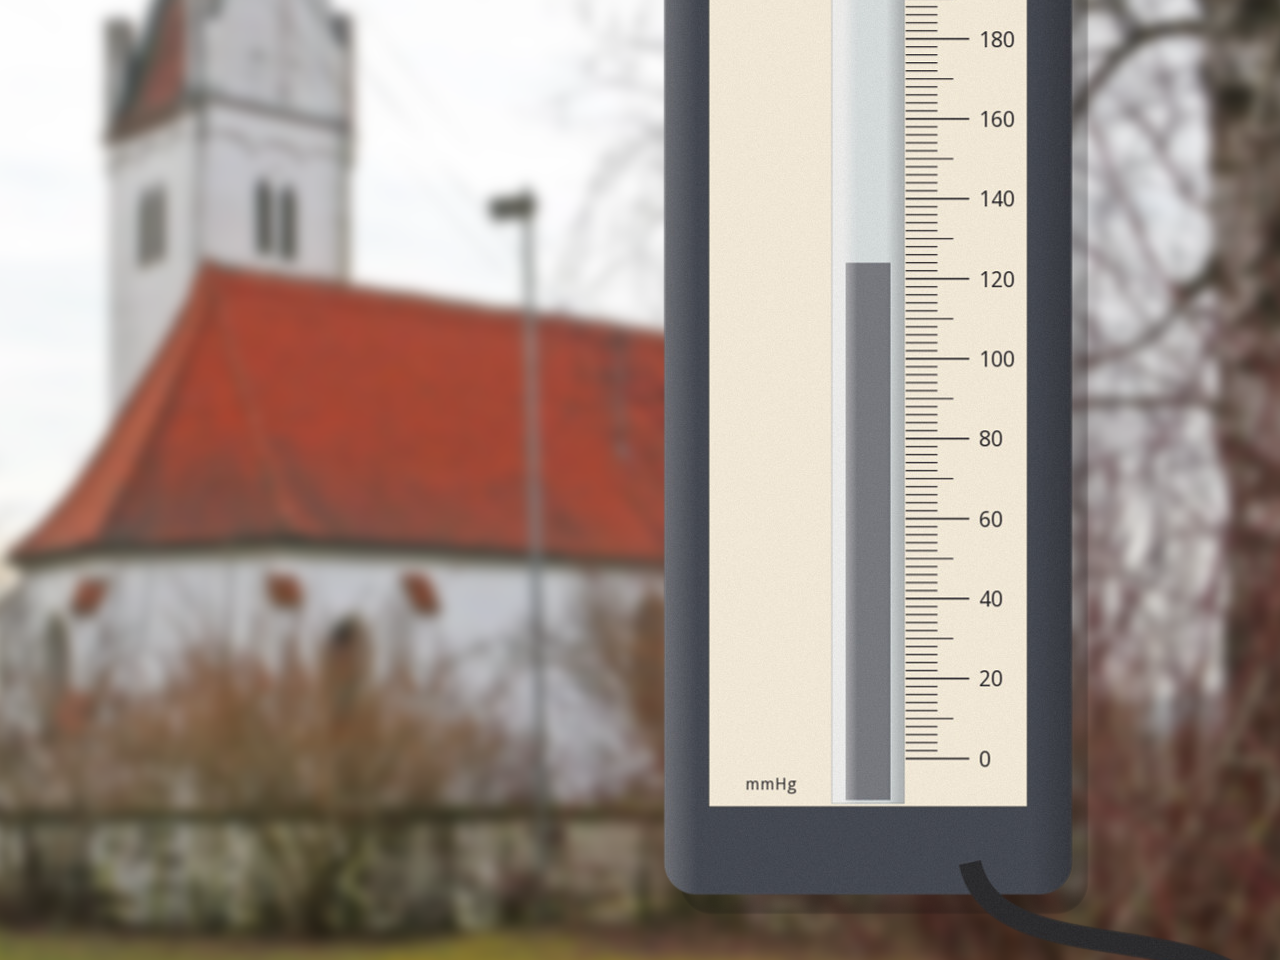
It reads 124 mmHg
